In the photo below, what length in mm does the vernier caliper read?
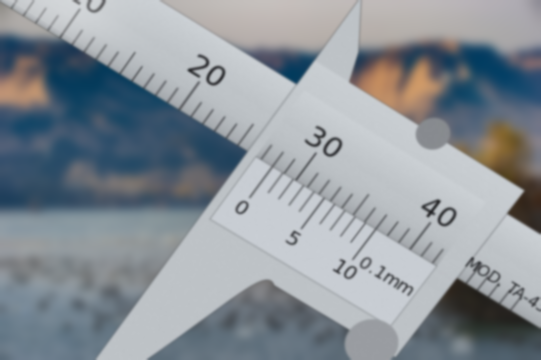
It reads 28.0 mm
